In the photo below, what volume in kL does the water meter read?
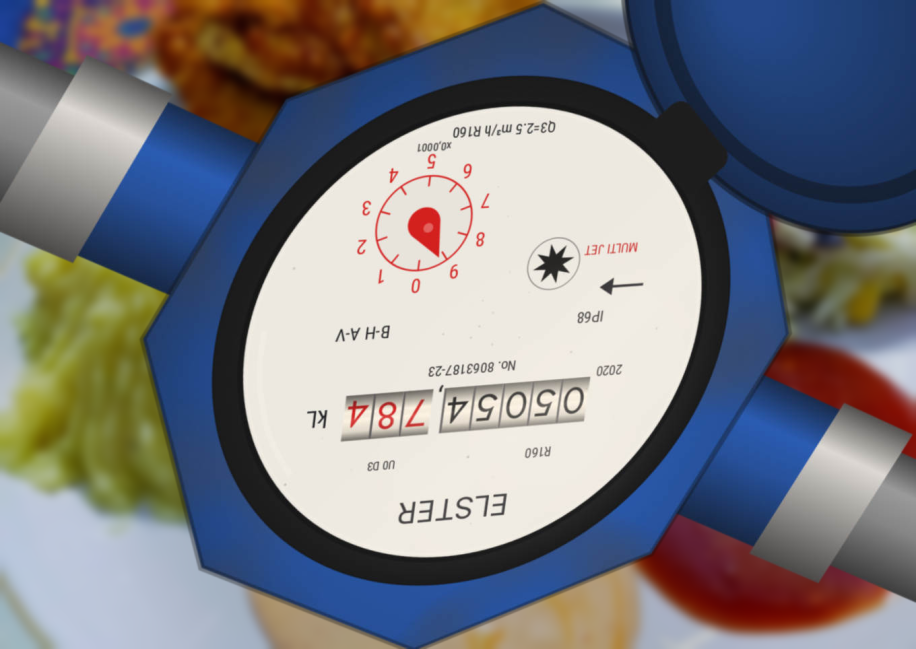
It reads 5054.7839 kL
